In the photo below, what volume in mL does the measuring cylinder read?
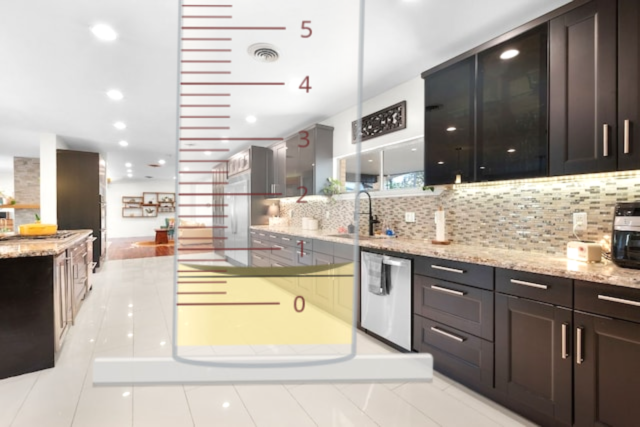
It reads 0.5 mL
